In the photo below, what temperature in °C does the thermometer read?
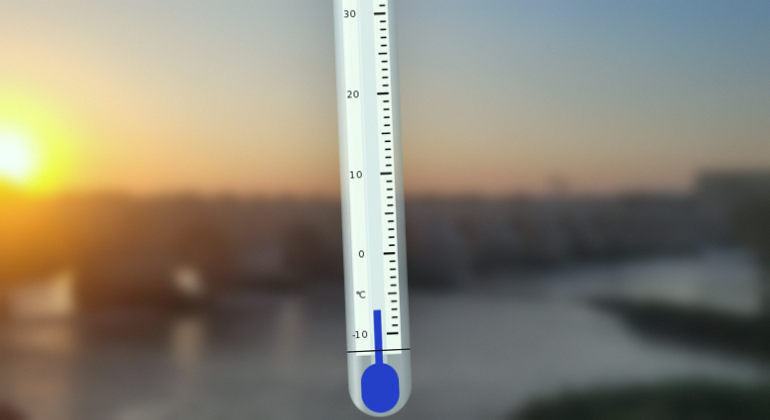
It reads -7 °C
